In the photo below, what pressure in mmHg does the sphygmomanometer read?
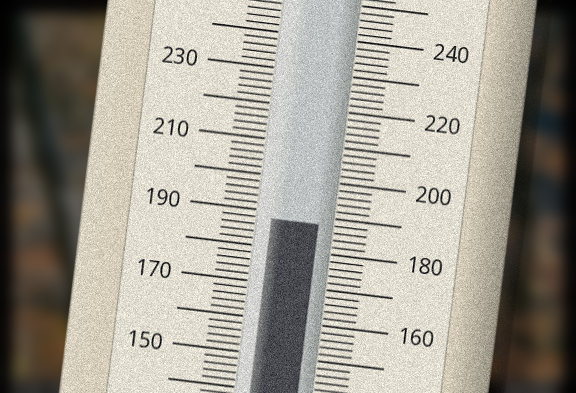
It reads 188 mmHg
